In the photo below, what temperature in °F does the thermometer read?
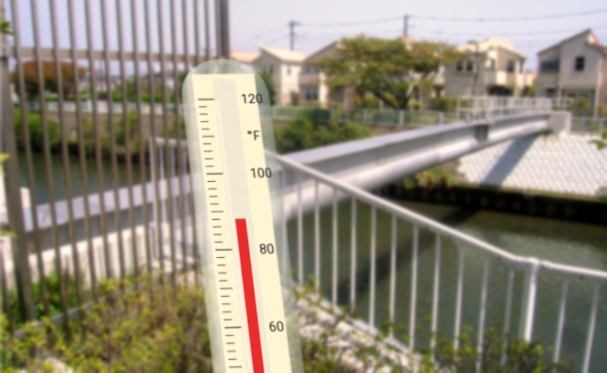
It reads 88 °F
